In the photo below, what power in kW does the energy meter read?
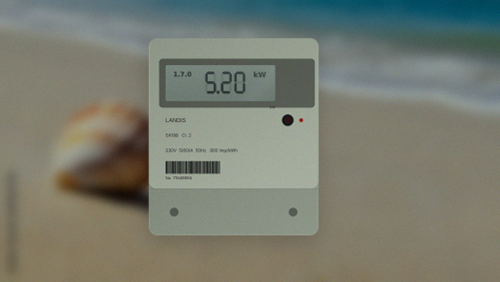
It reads 5.20 kW
